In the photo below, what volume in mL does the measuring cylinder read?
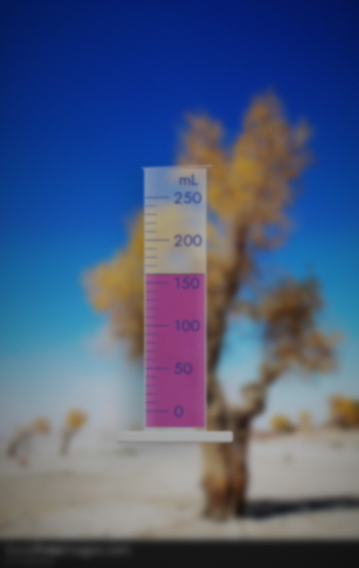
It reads 160 mL
